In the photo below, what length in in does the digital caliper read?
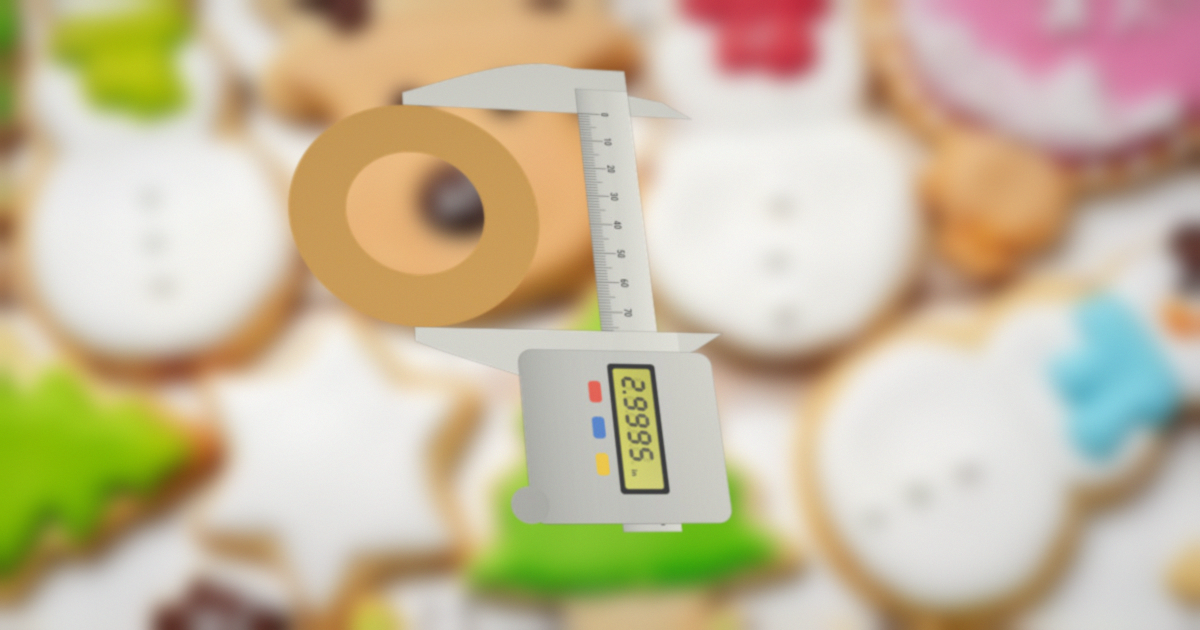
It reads 2.9995 in
